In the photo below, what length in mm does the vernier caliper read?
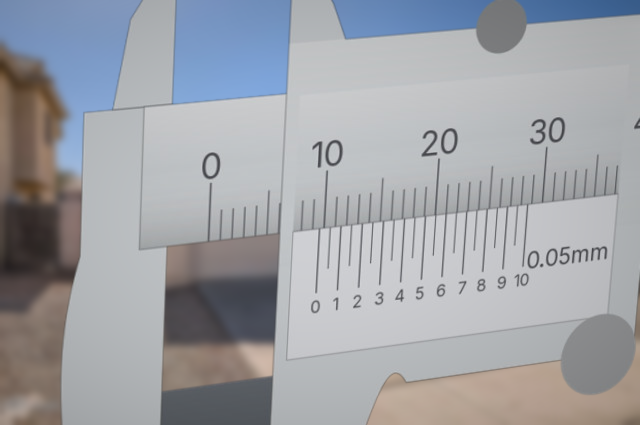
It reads 9.6 mm
